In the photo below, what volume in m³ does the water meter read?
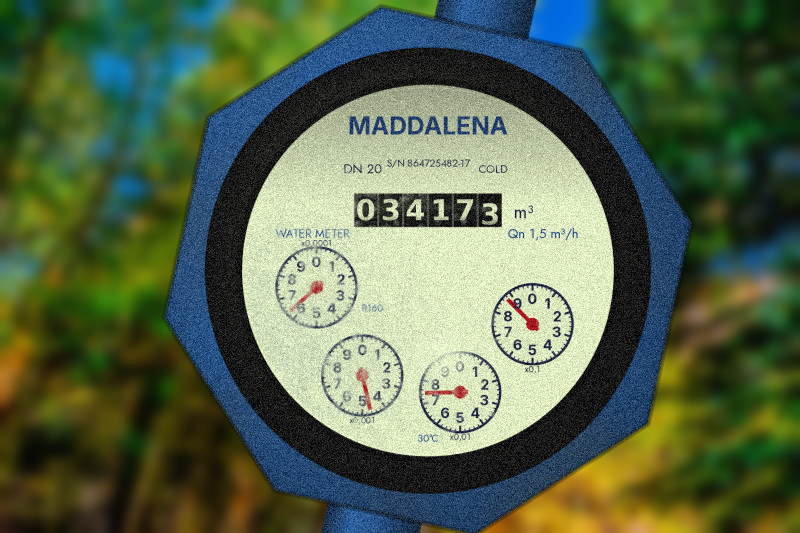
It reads 34172.8746 m³
